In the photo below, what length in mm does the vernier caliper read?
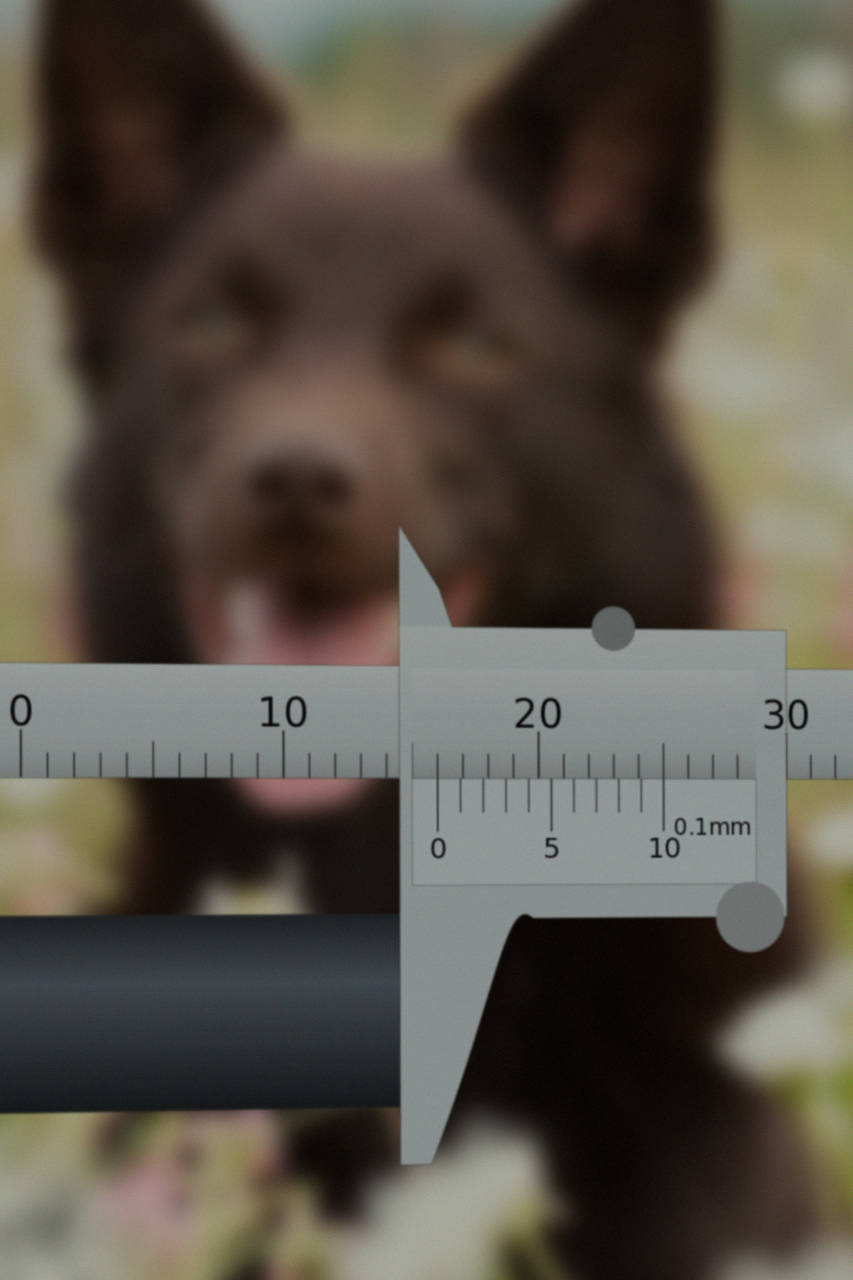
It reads 16.0 mm
